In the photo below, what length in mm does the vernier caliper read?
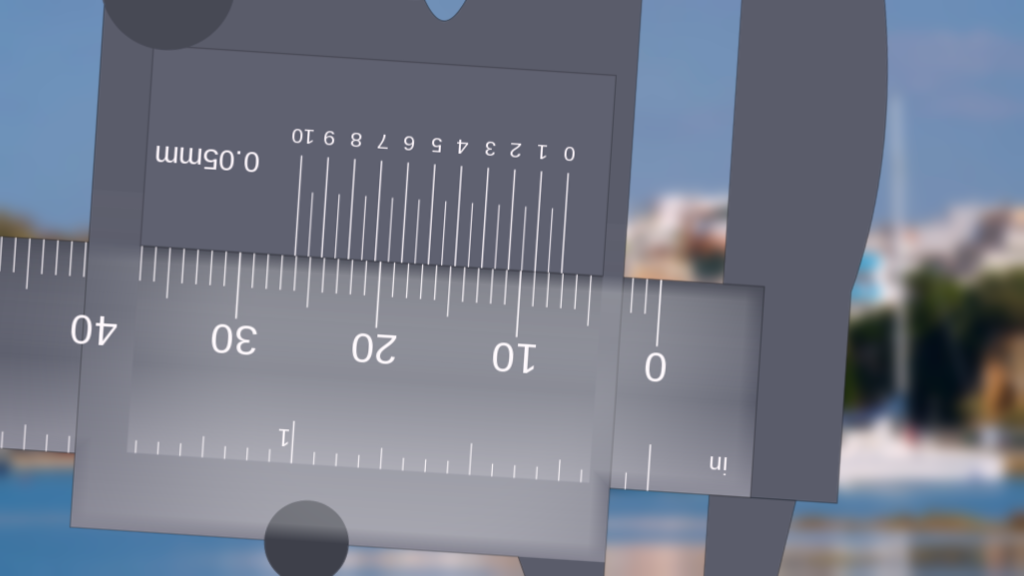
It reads 7.1 mm
